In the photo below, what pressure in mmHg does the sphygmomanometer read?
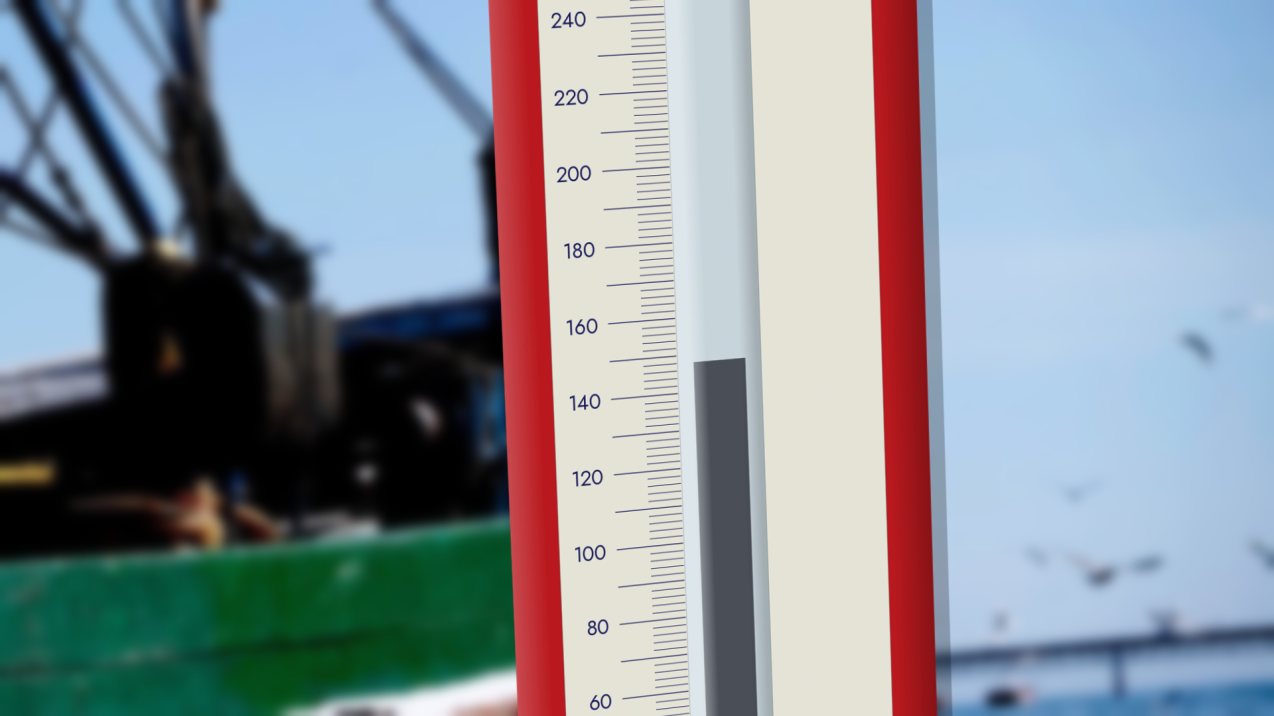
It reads 148 mmHg
